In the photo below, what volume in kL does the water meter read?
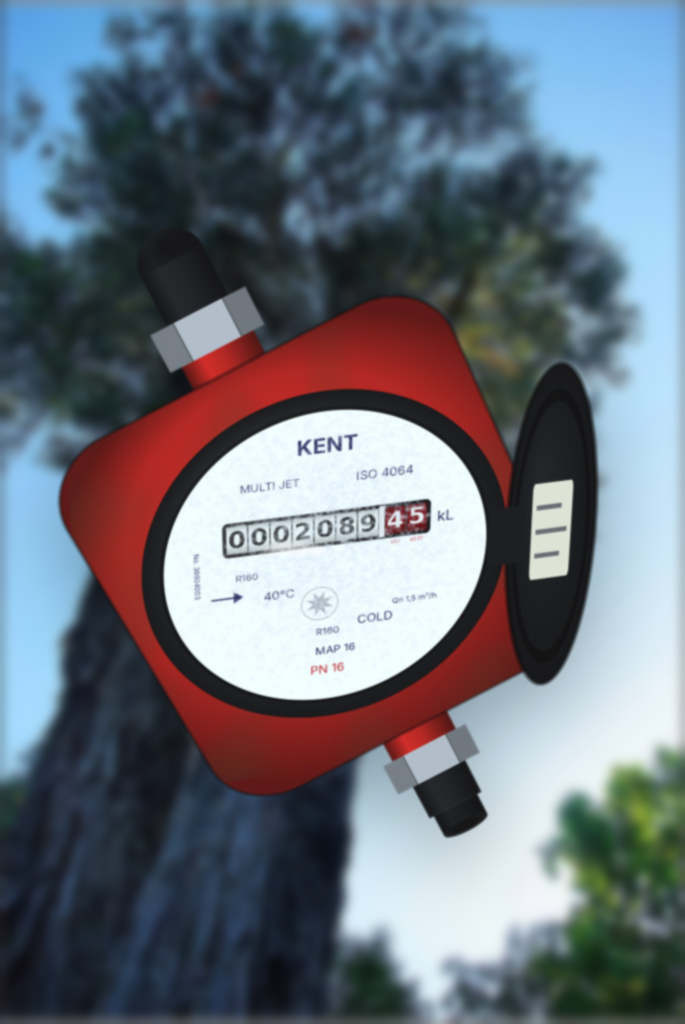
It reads 2089.45 kL
